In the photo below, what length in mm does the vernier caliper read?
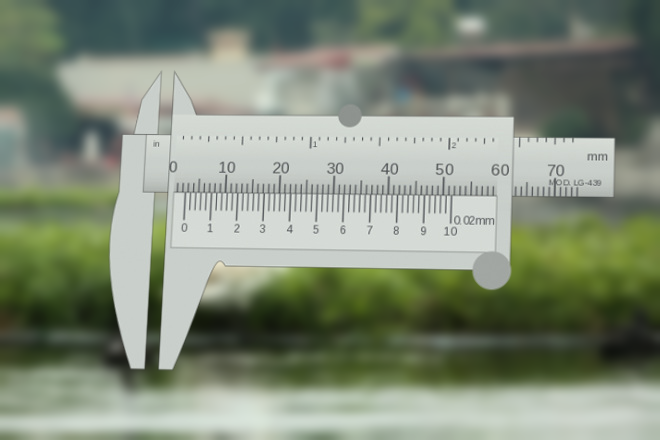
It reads 2.5 mm
